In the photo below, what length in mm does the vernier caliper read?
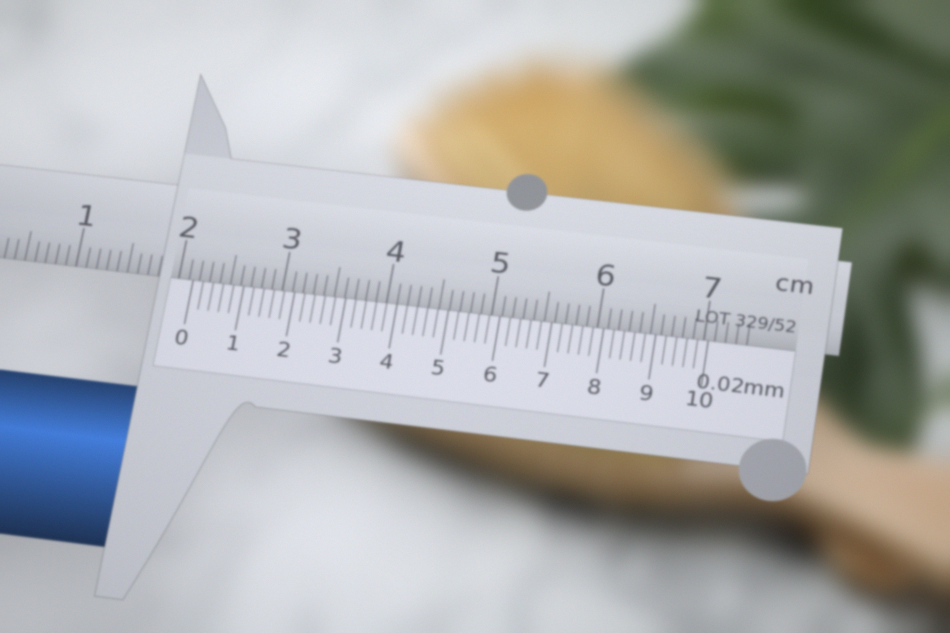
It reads 21.4 mm
